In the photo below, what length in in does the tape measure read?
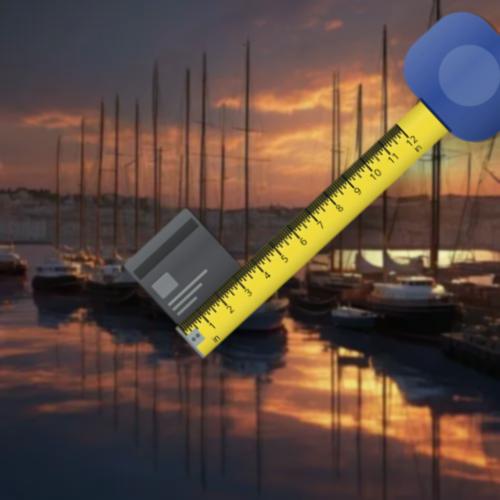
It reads 3.5 in
